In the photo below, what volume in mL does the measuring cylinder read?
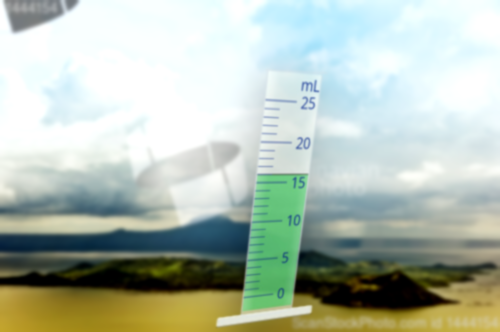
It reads 16 mL
